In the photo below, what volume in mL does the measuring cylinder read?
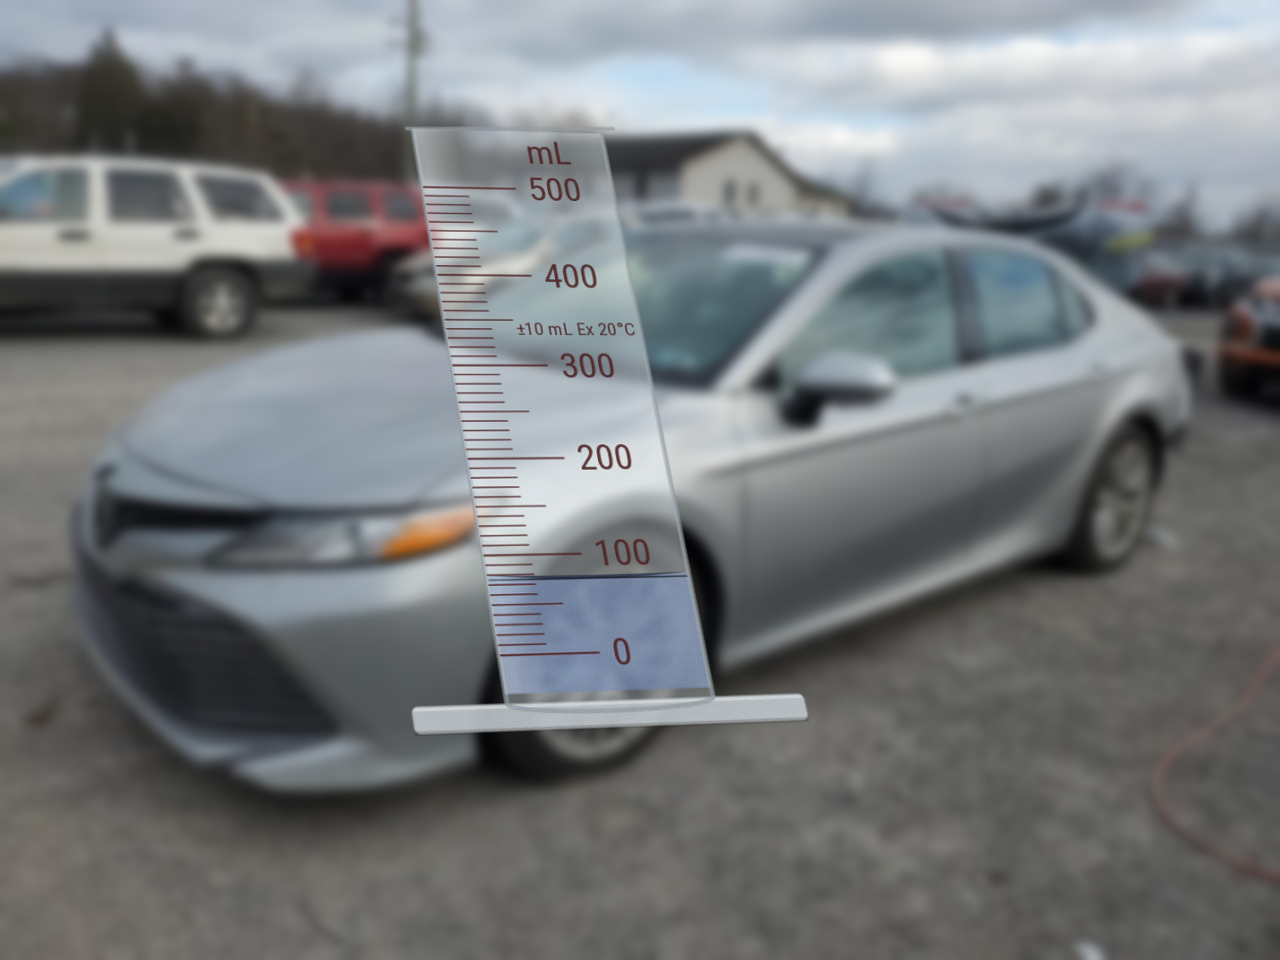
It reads 75 mL
